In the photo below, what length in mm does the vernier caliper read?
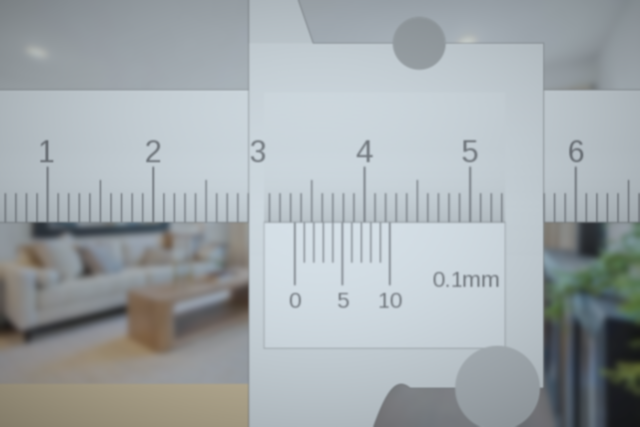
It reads 33.4 mm
